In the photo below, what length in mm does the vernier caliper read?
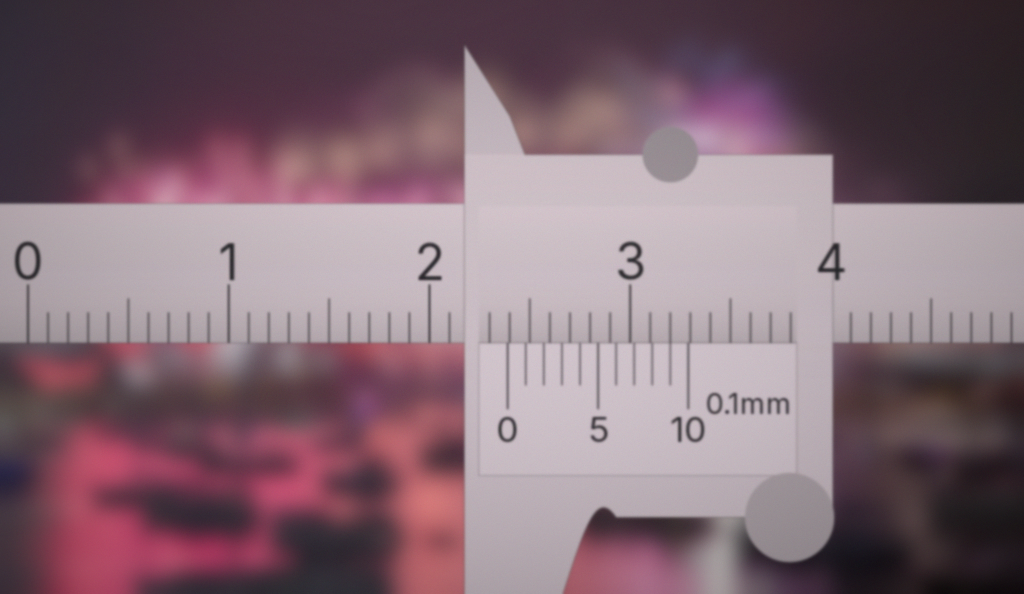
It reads 23.9 mm
